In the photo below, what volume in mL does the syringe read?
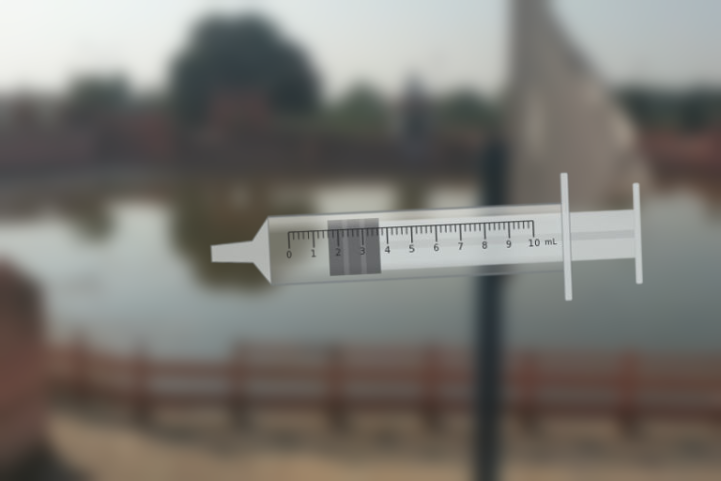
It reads 1.6 mL
